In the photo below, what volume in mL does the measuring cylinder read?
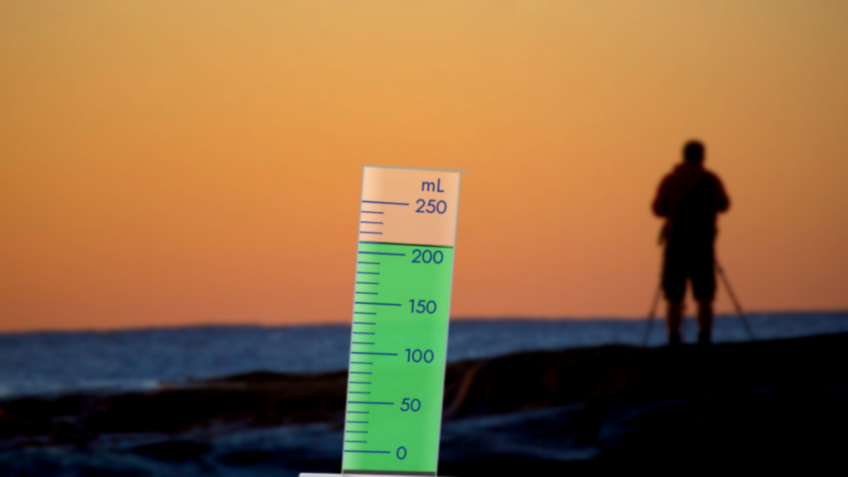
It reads 210 mL
